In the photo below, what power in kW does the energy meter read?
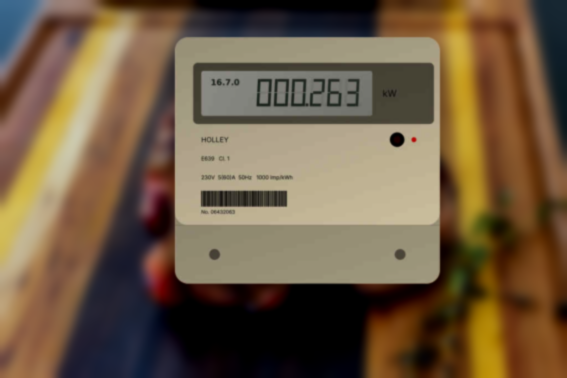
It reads 0.263 kW
